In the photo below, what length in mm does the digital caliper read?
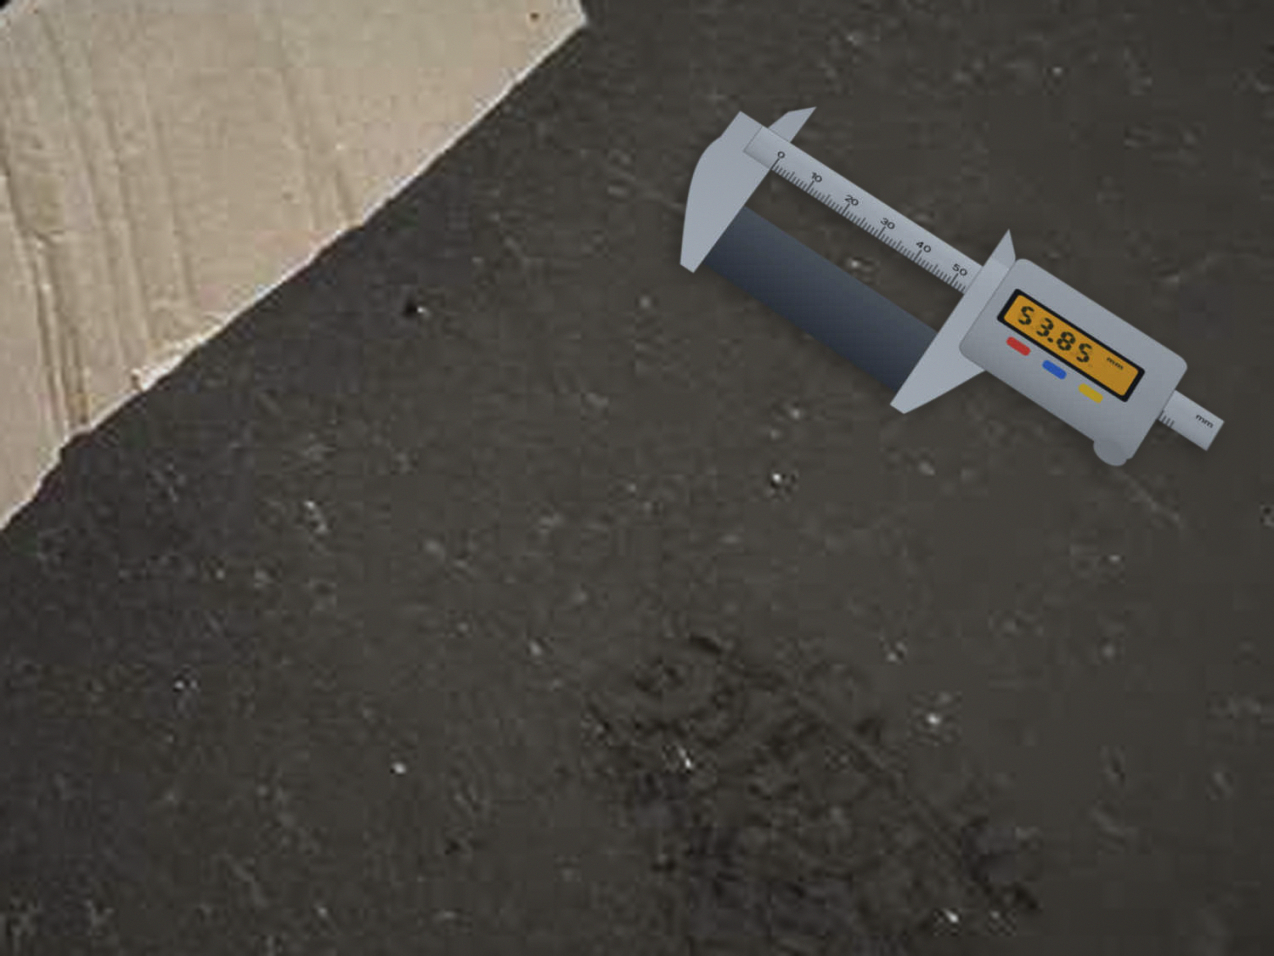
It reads 53.85 mm
